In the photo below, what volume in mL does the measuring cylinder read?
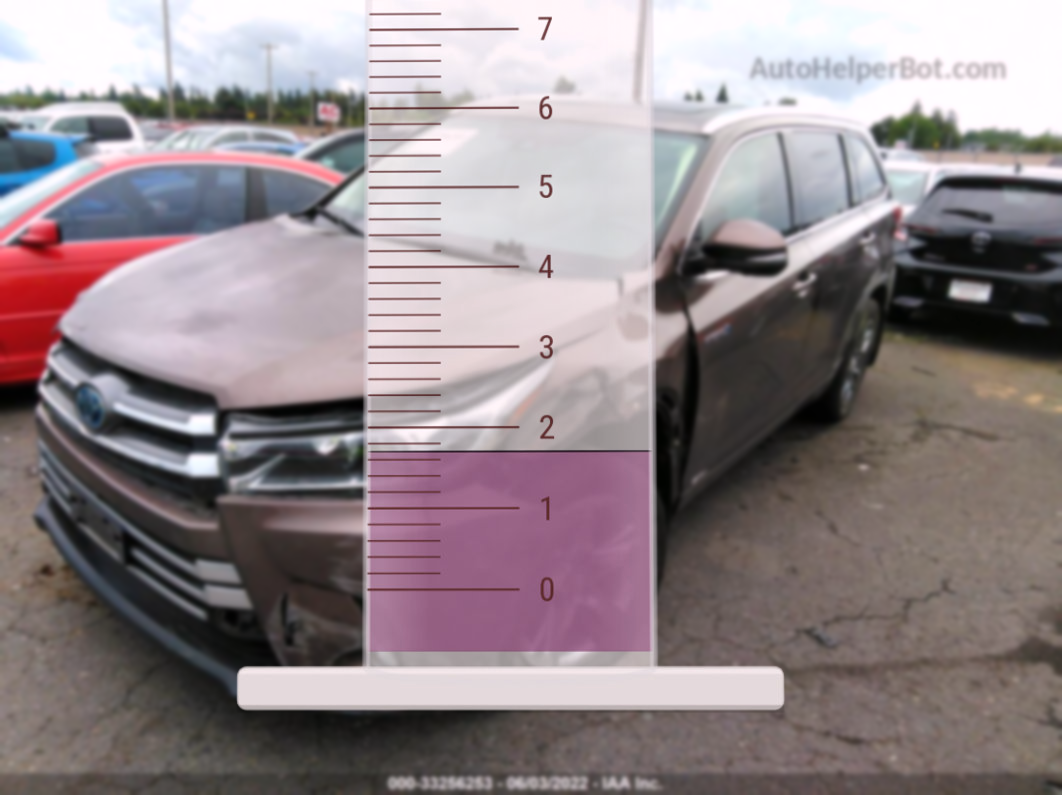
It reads 1.7 mL
